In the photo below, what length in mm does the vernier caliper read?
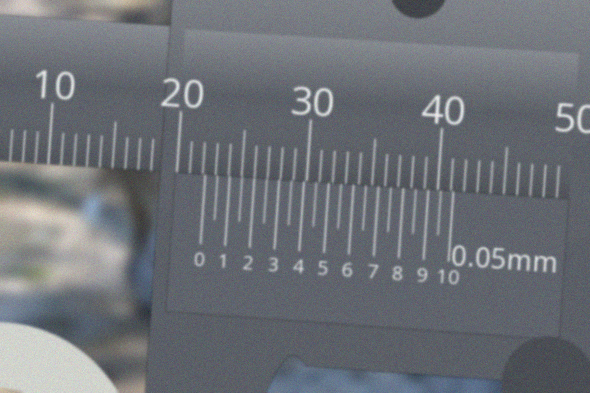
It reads 22.2 mm
